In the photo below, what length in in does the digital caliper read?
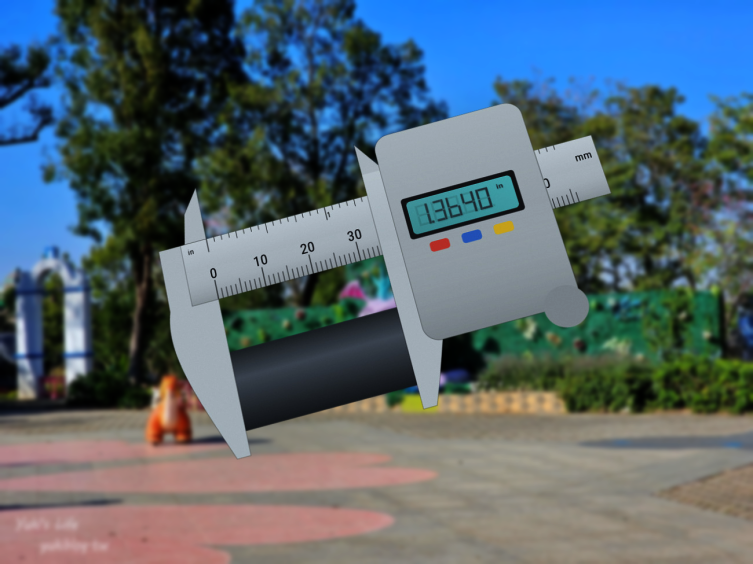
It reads 1.3640 in
